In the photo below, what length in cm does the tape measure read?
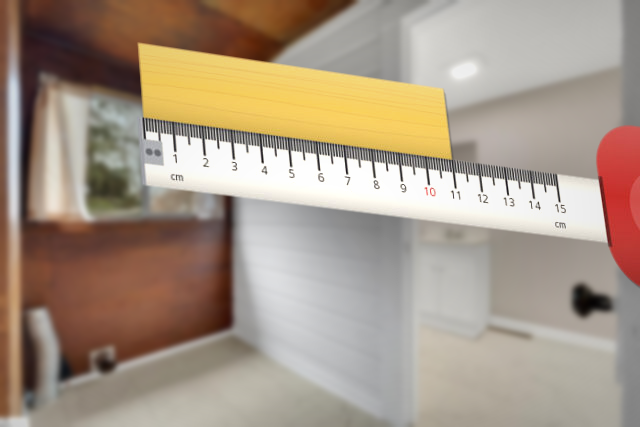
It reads 11 cm
